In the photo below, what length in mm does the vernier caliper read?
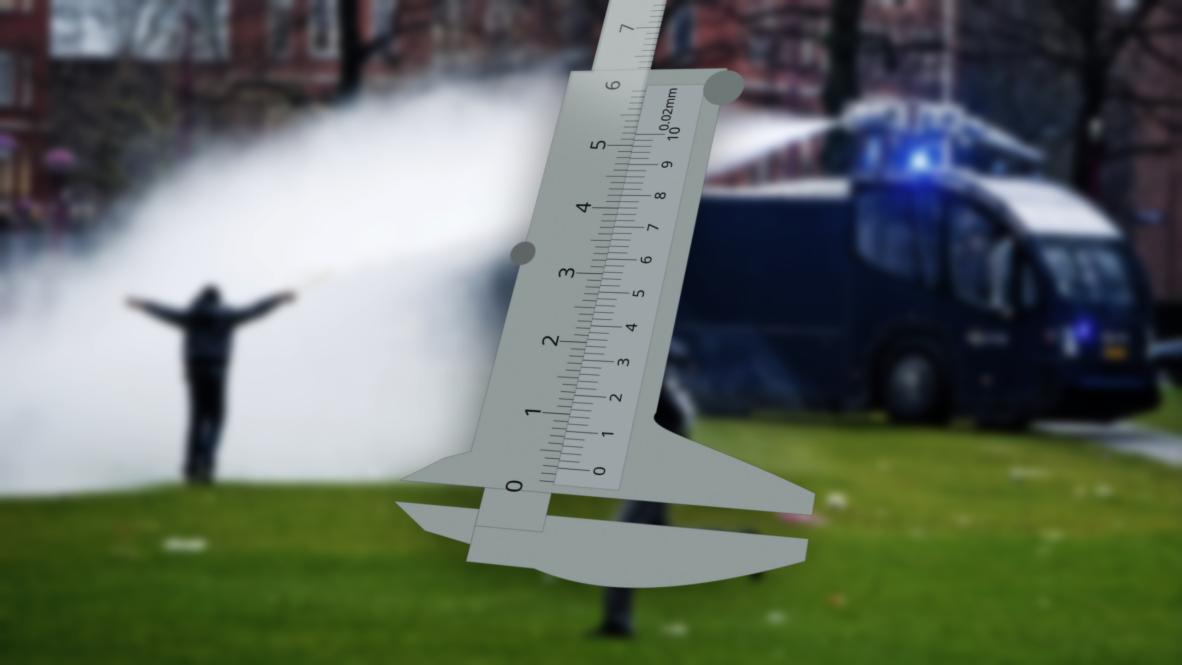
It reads 2.8 mm
